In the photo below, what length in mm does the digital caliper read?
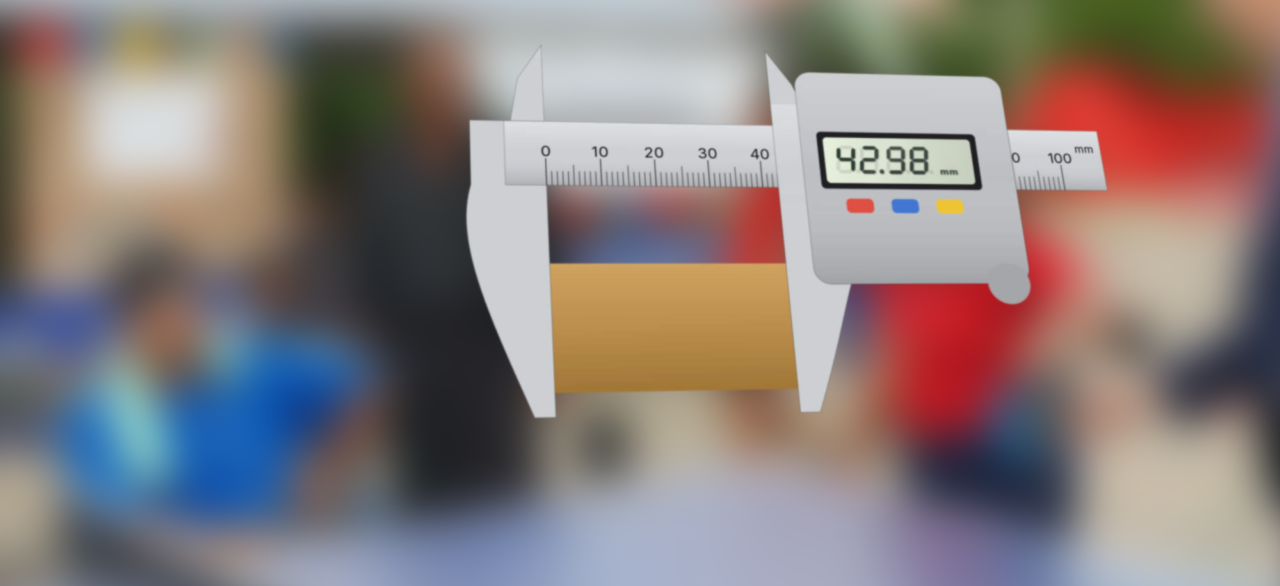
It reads 42.98 mm
